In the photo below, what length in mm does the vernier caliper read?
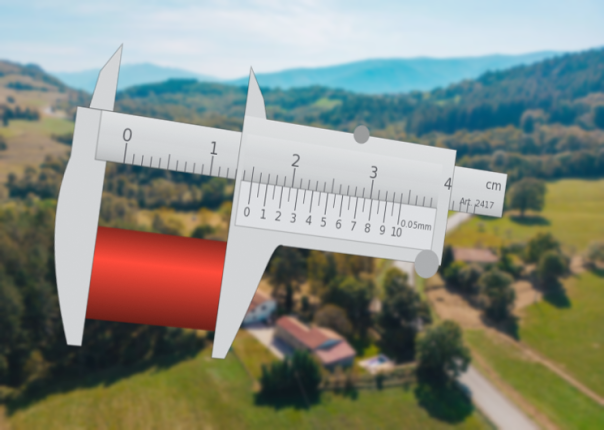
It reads 15.0 mm
